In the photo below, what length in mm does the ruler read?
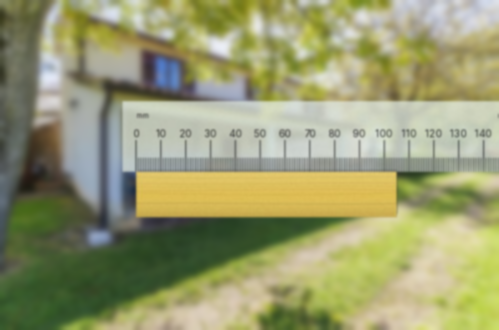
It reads 105 mm
